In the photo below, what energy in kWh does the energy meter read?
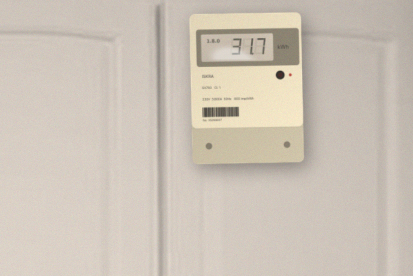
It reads 31.7 kWh
